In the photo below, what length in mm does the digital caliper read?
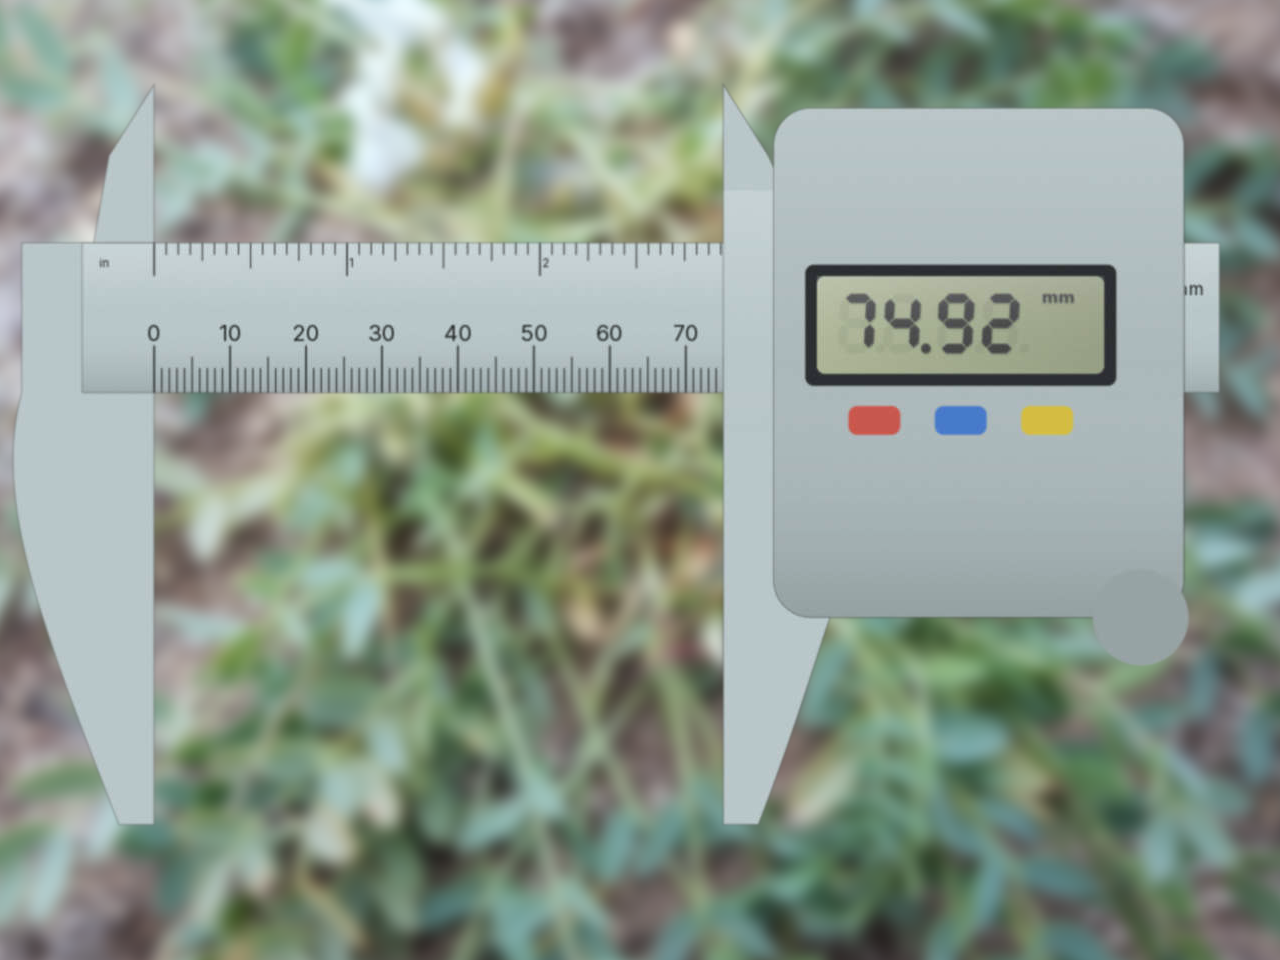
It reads 74.92 mm
